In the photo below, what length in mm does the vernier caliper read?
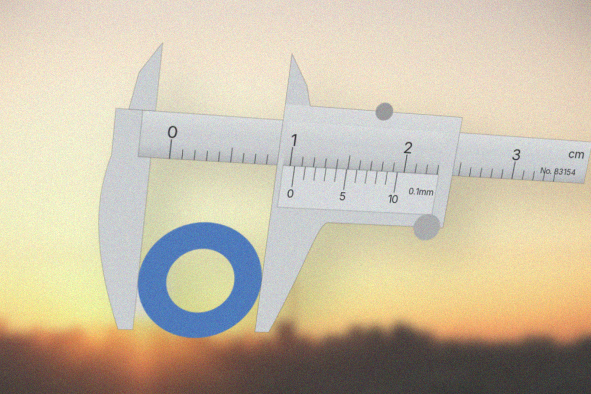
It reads 10.4 mm
